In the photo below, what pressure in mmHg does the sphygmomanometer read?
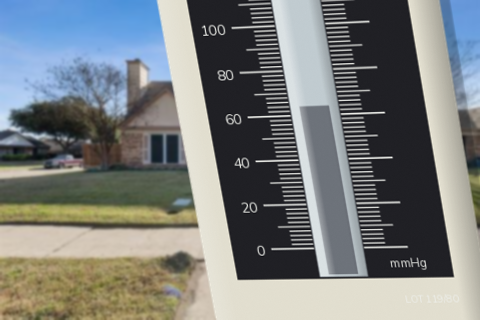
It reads 64 mmHg
